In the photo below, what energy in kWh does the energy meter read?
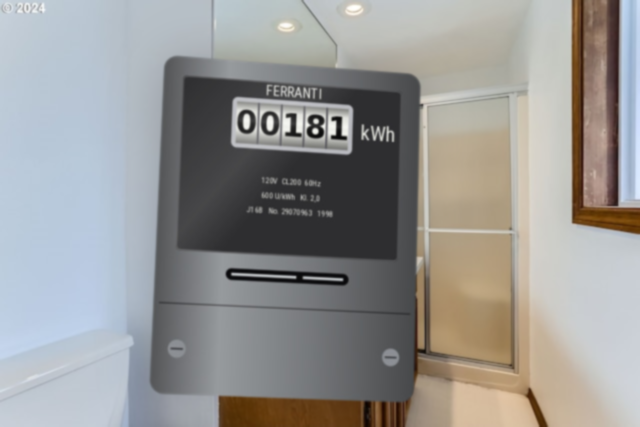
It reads 181 kWh
